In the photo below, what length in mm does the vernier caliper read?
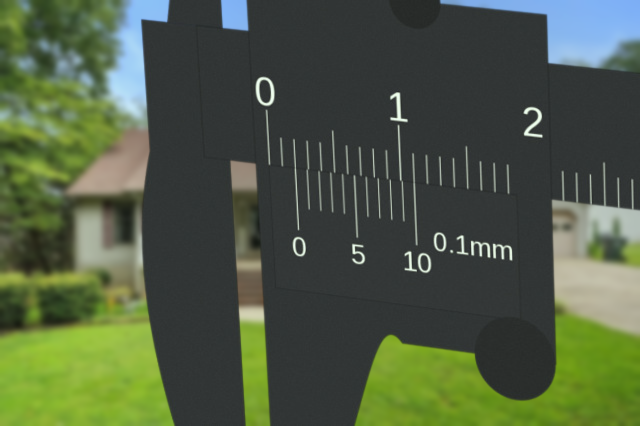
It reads 2.0 mm
